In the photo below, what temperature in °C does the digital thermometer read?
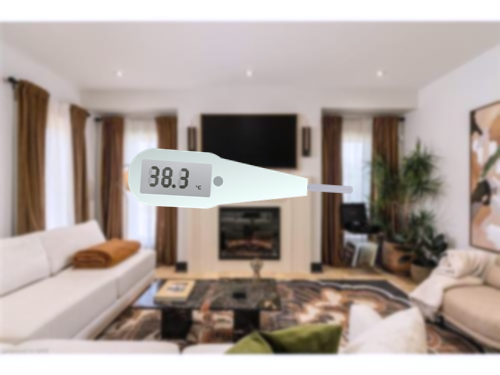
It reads 38.3 °C
